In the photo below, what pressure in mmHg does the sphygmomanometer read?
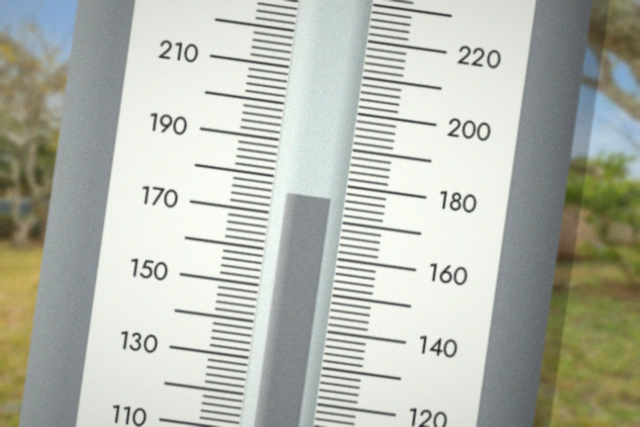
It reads 176 mmHg
